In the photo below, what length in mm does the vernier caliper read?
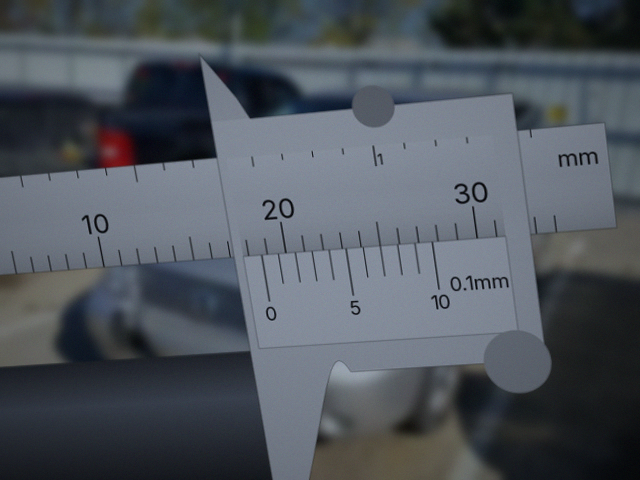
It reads 18.7 mm
